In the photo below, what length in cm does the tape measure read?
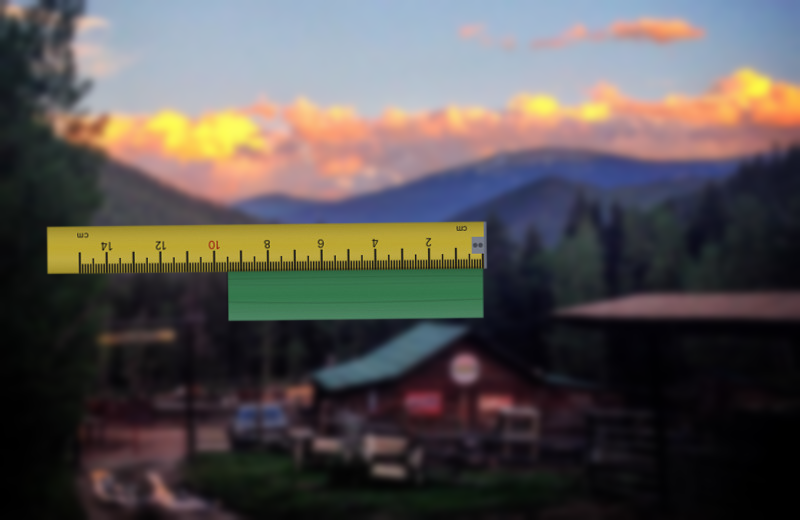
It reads 9.5 cm
